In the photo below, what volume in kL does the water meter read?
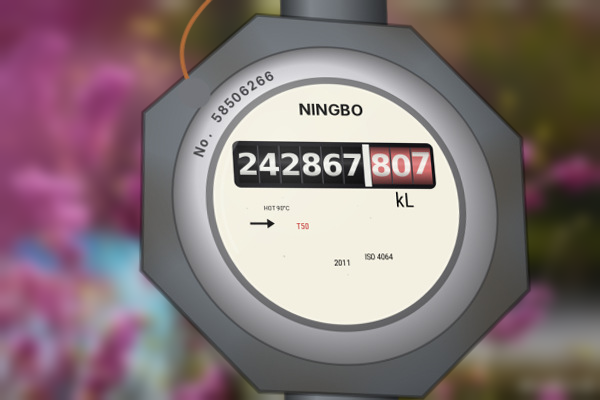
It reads 242867.807 kL
